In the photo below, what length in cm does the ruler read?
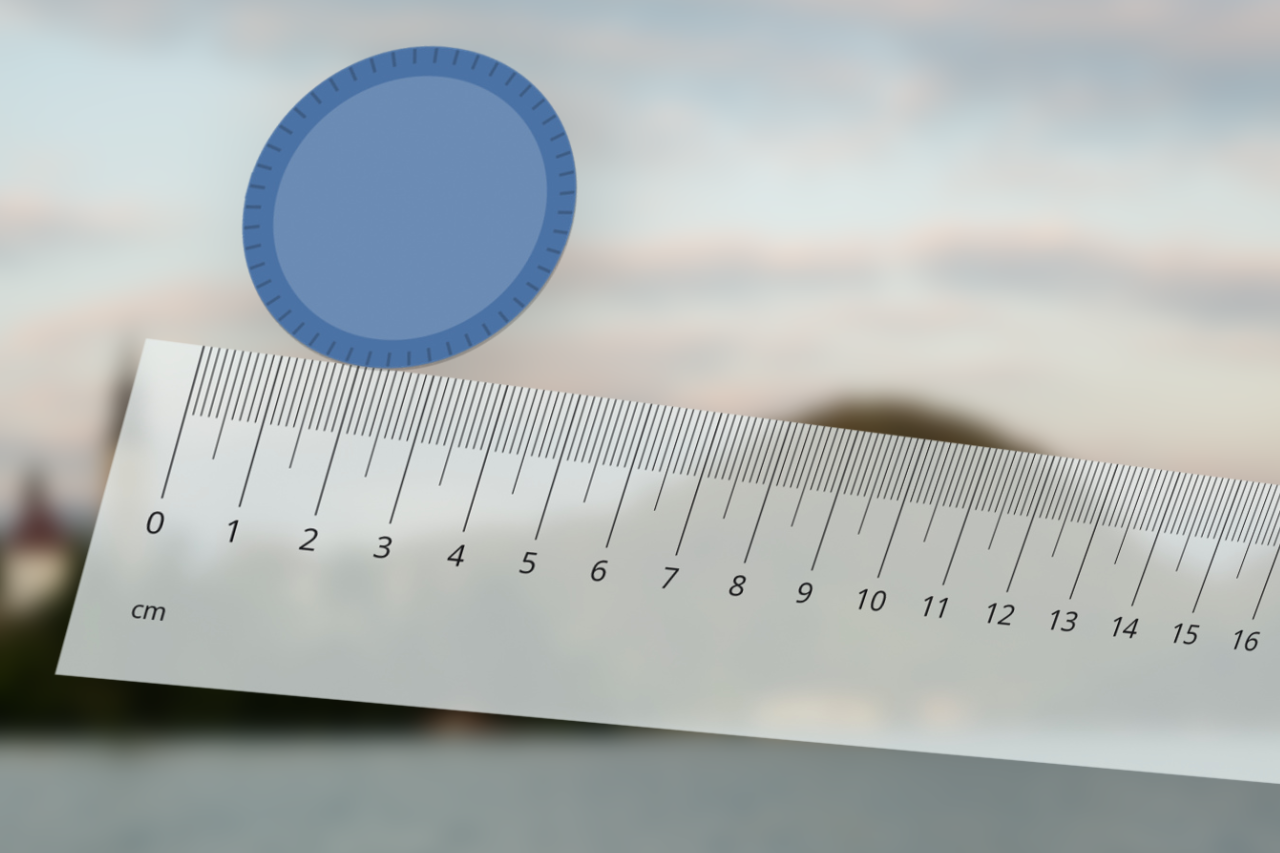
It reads 4.2 cm
